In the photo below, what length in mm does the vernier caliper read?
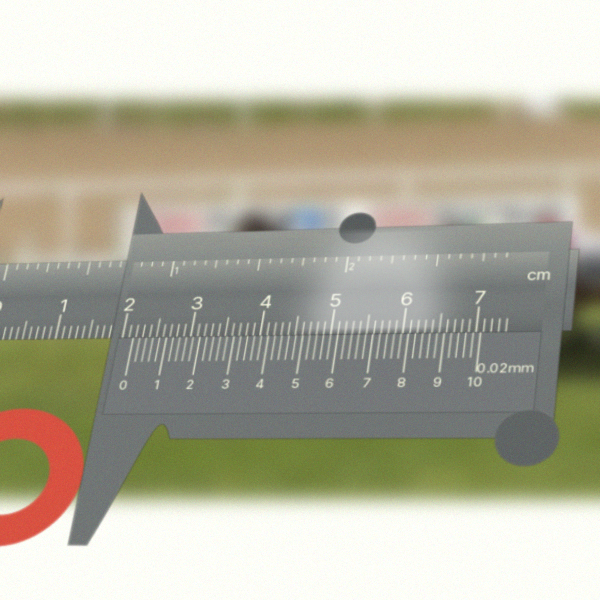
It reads 21.6 mm
